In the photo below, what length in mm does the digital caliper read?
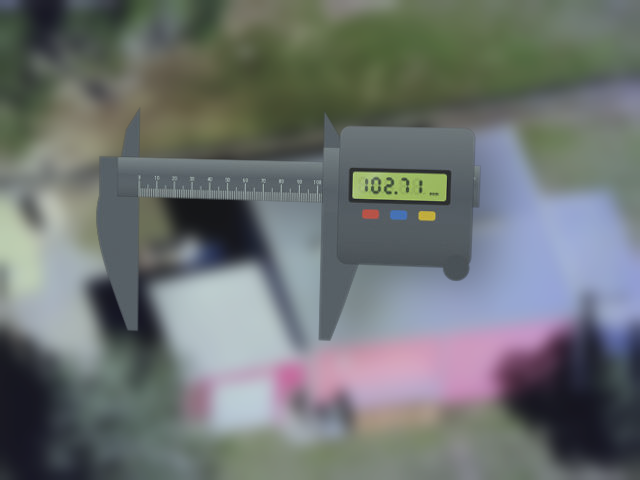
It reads 102.71 mm
